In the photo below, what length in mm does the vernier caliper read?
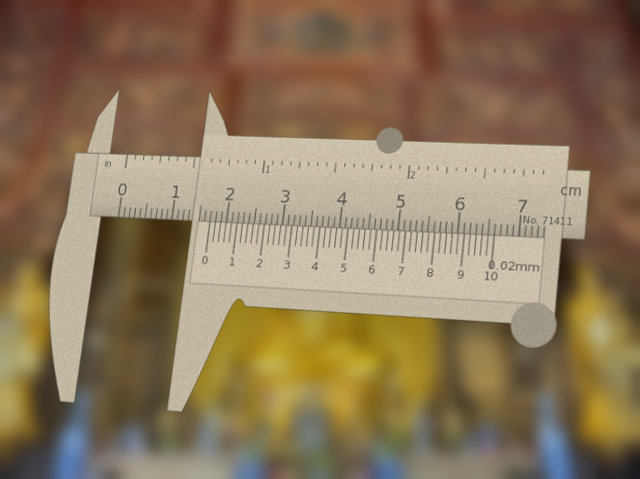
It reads 17.0 mm
